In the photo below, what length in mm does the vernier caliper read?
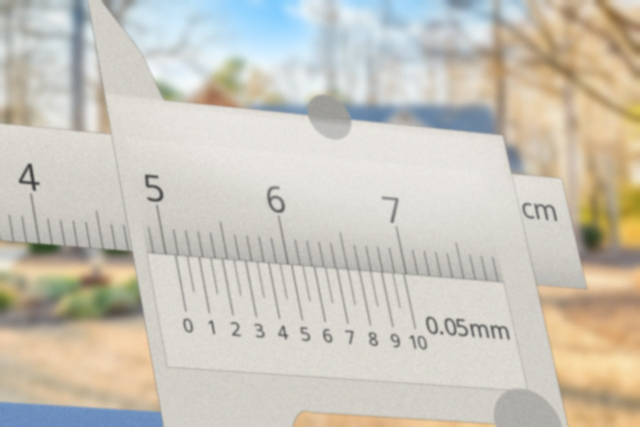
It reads 50.8 mm
